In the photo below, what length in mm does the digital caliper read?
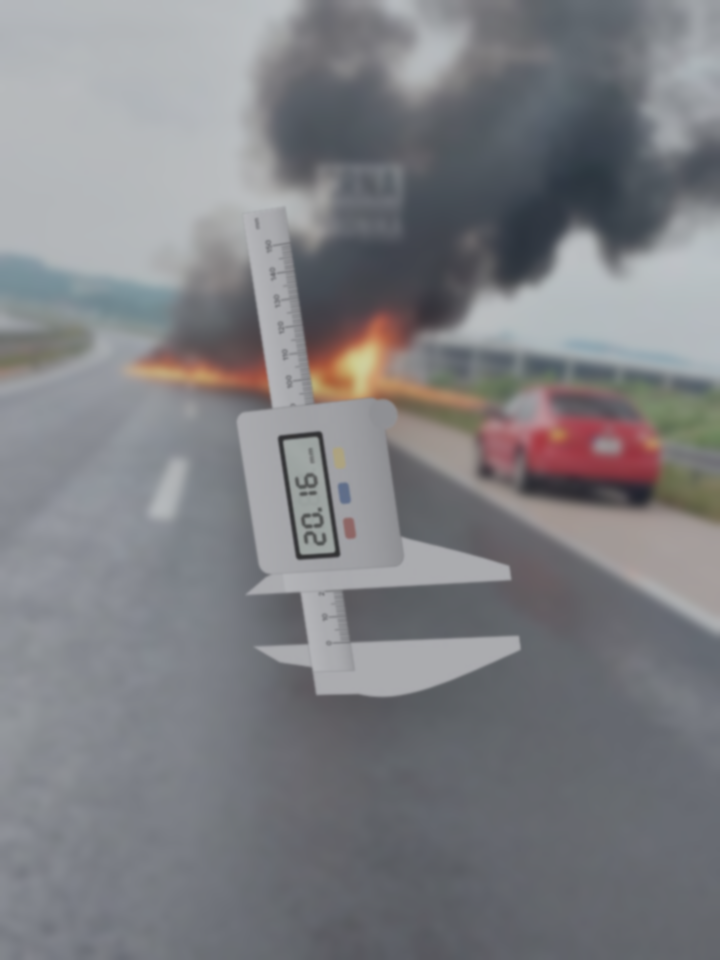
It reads 20.16 mm
